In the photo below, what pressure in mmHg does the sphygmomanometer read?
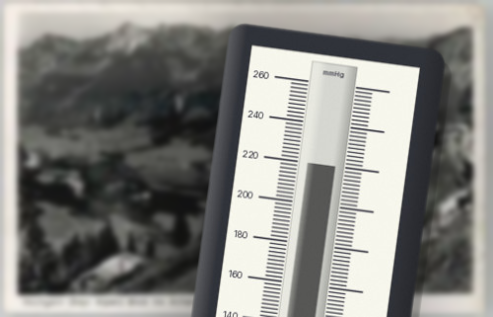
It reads 220 mmHg
